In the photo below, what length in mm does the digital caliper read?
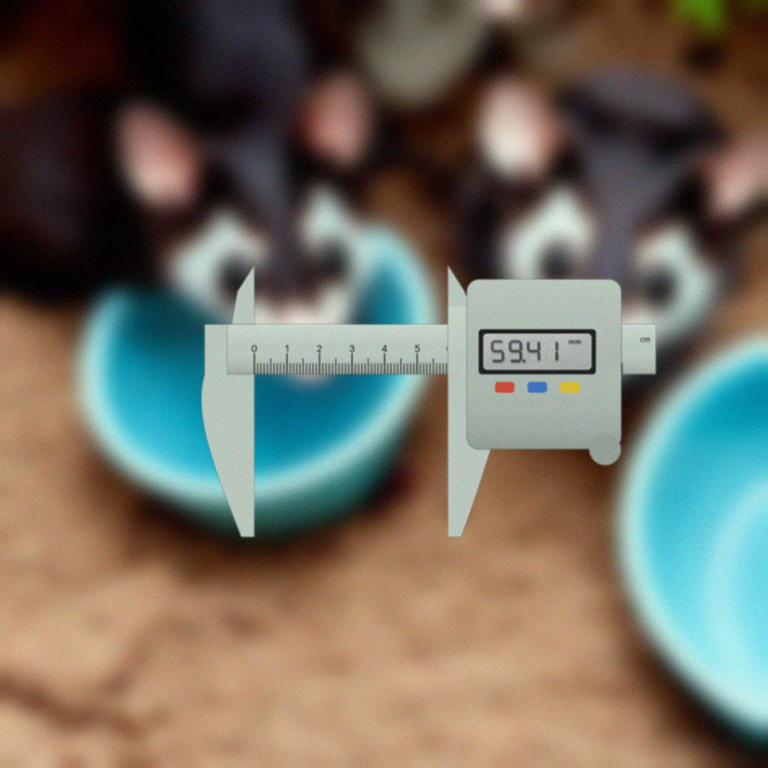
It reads 59.41 mm
